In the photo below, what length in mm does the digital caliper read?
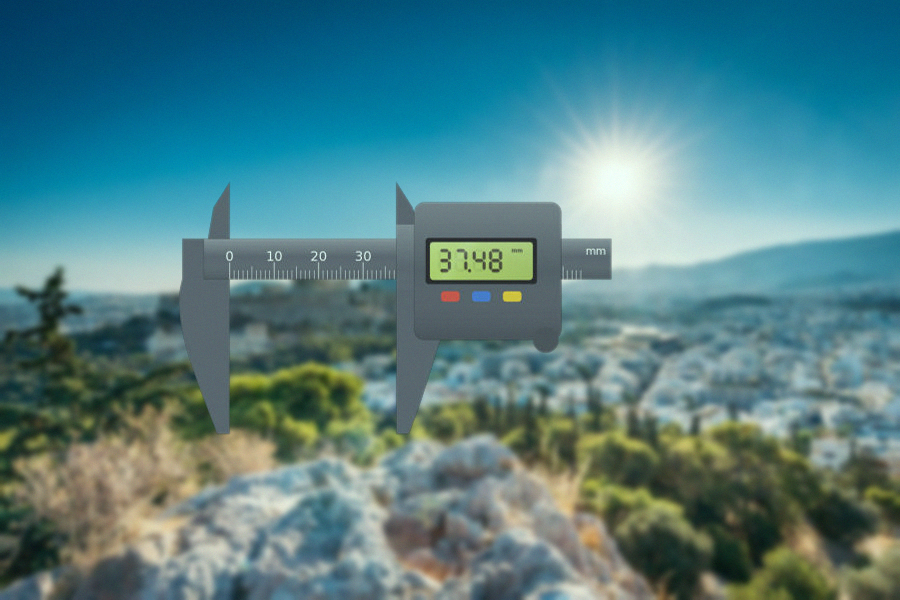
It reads 37.48 mm
